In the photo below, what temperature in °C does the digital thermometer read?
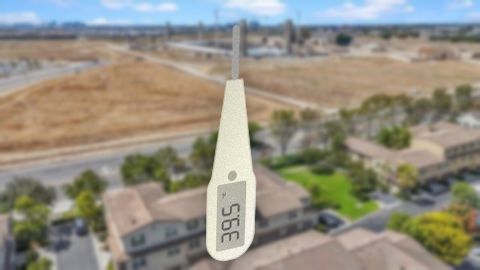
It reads 39.5 °C
